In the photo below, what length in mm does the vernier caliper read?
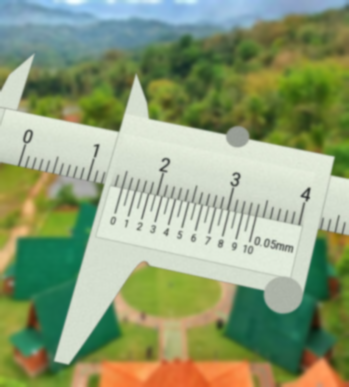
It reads 15.0 mm
